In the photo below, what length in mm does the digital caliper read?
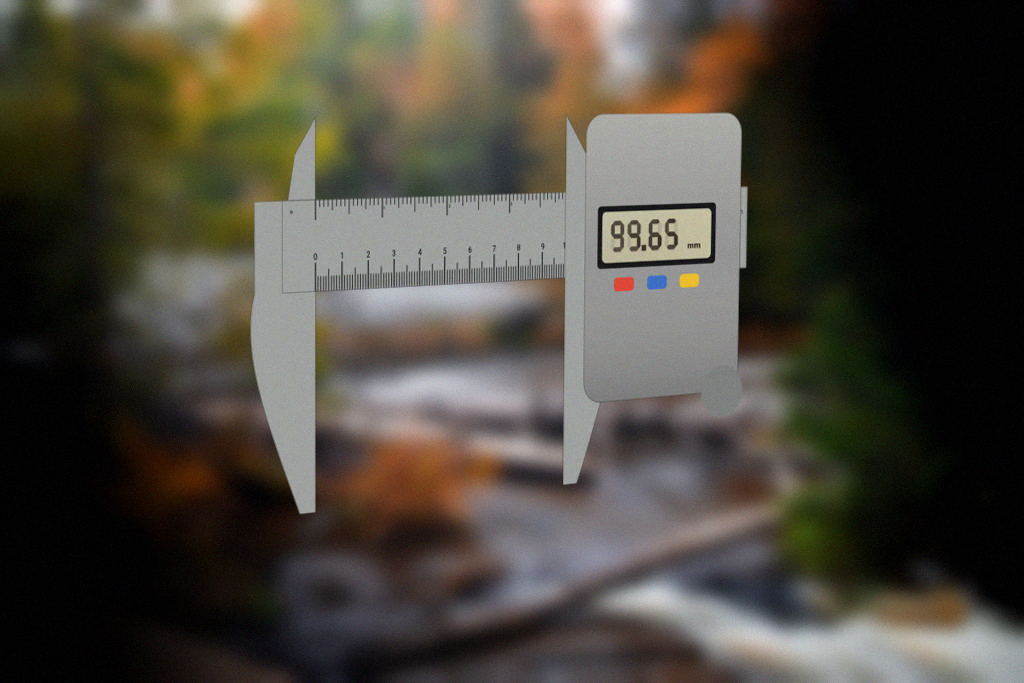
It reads 99.65 mm
